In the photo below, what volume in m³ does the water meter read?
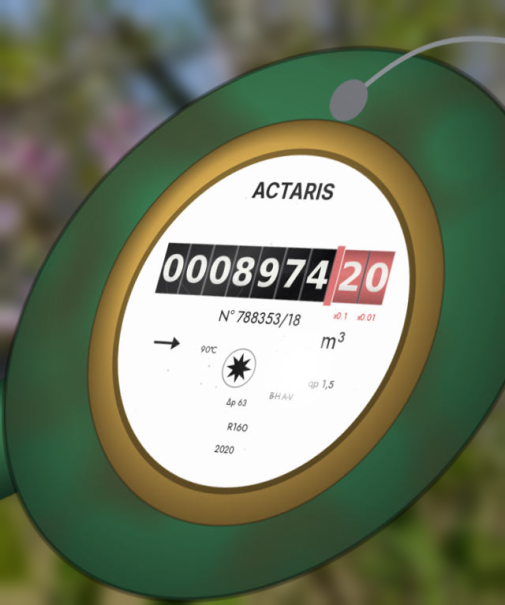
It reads 8974.20 m³
